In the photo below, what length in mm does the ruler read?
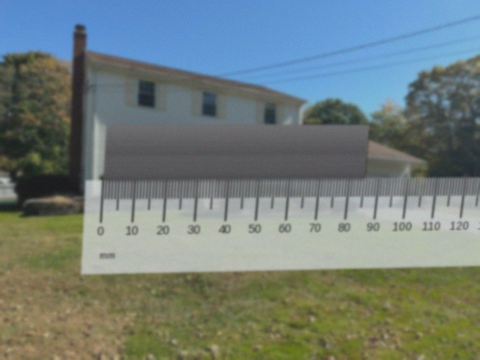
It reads 85 mm
